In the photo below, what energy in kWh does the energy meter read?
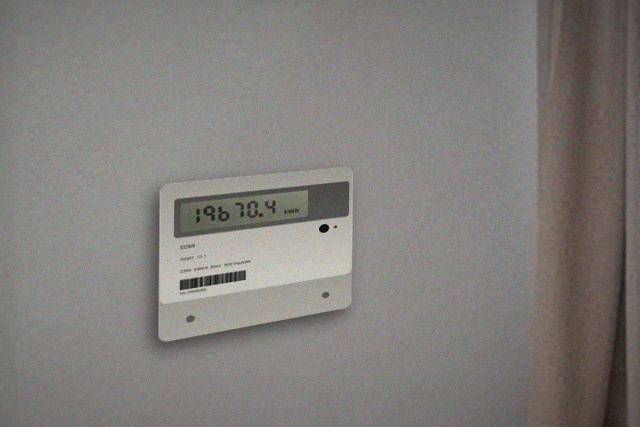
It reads 19670.4 kWh
